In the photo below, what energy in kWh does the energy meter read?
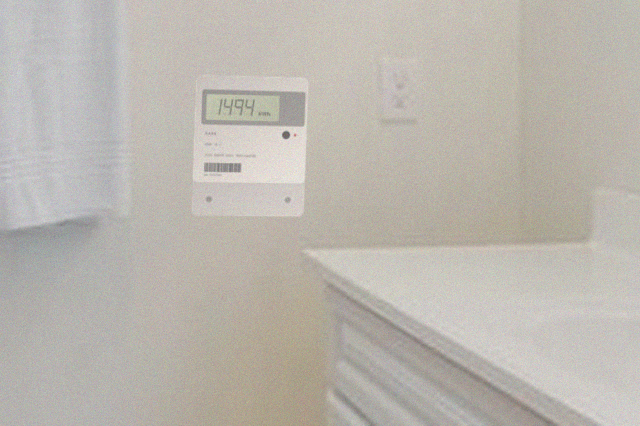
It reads 1494 kWh
